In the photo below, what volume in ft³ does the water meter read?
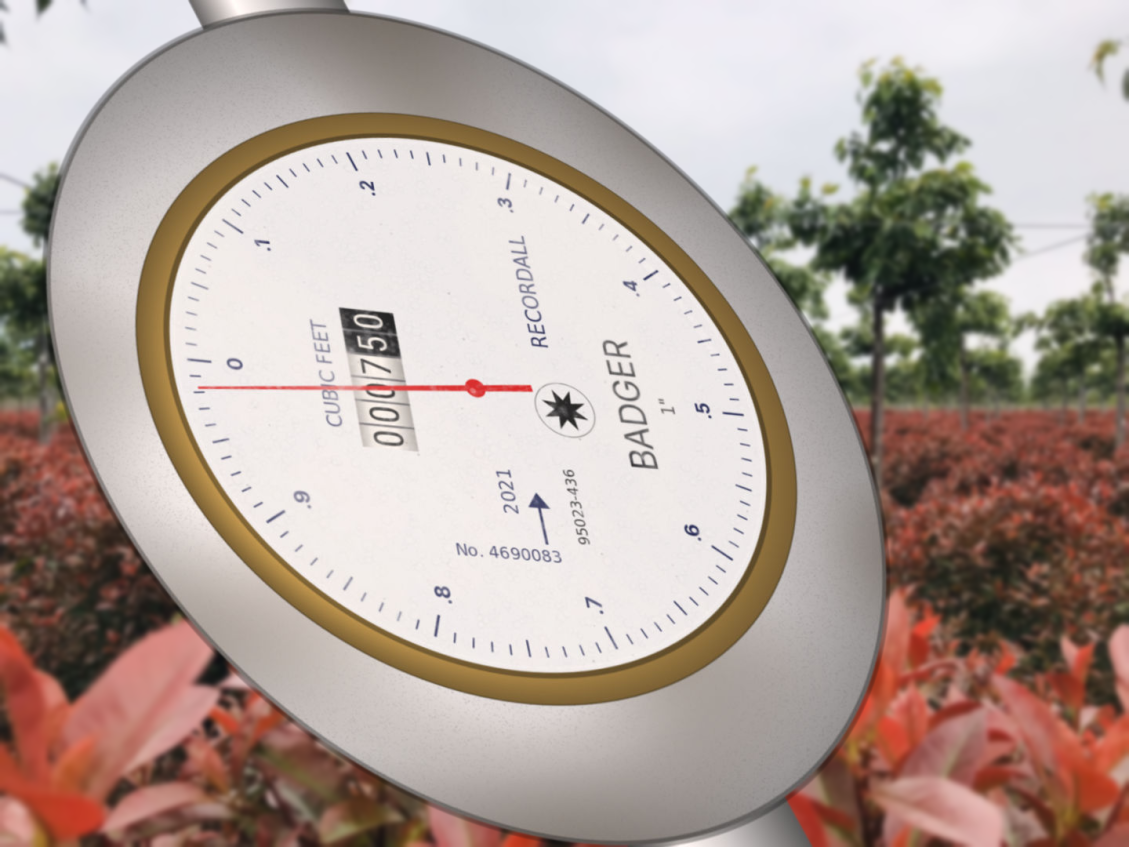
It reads 749.98 ft³
